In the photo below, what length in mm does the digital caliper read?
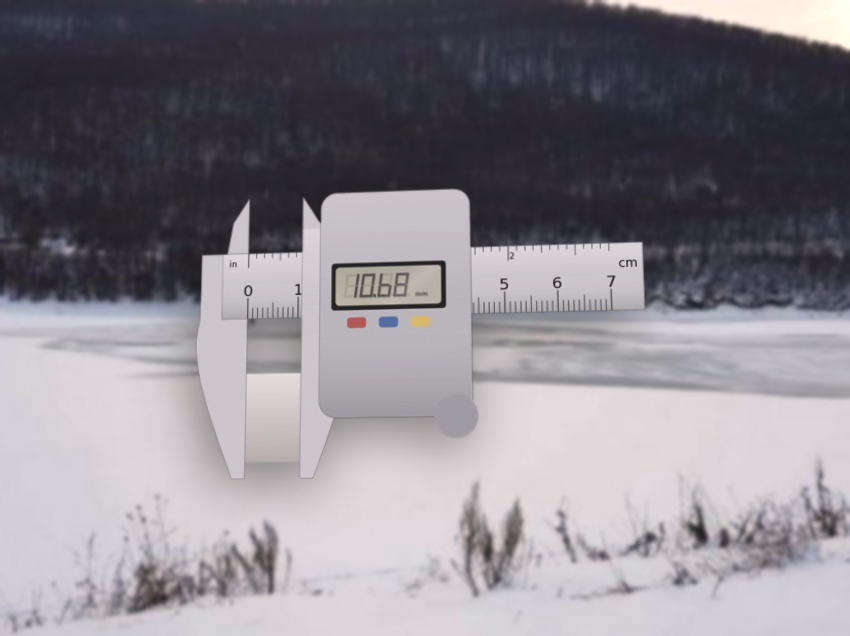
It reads 10.68 mm
